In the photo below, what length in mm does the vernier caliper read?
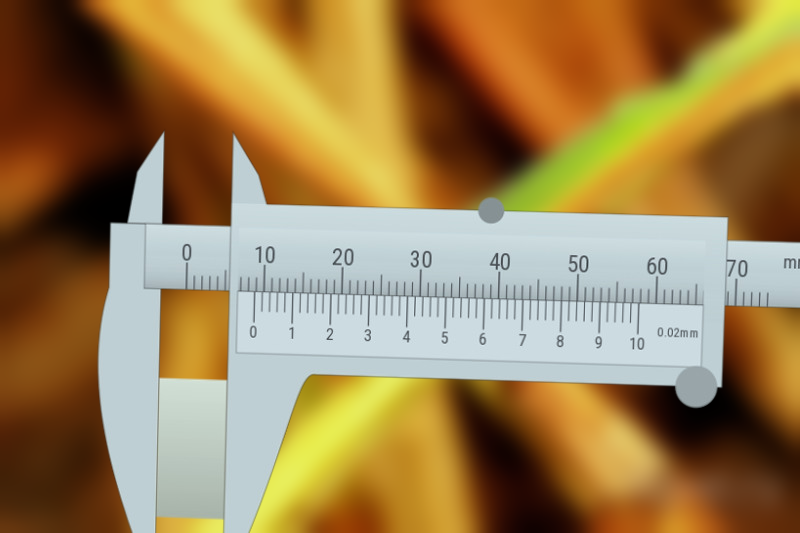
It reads 8.8 mm
